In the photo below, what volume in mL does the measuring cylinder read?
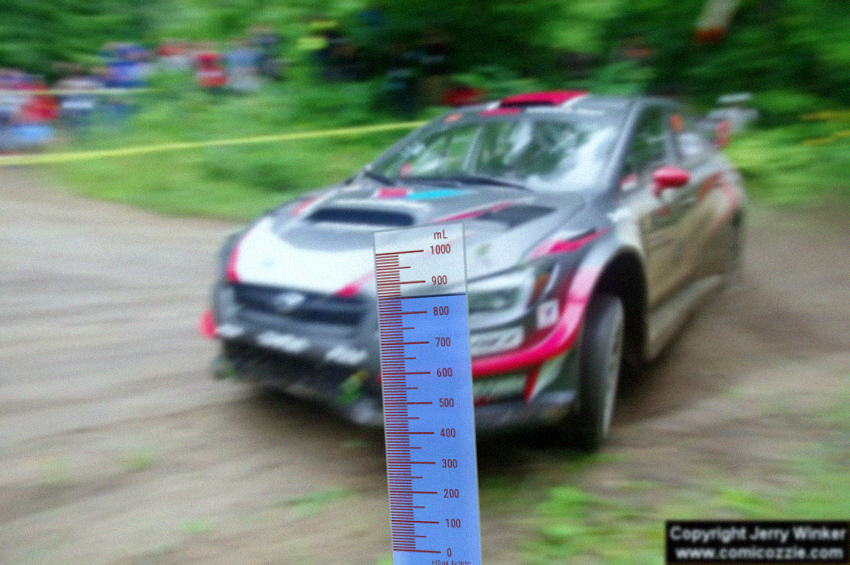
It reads 850 mL
